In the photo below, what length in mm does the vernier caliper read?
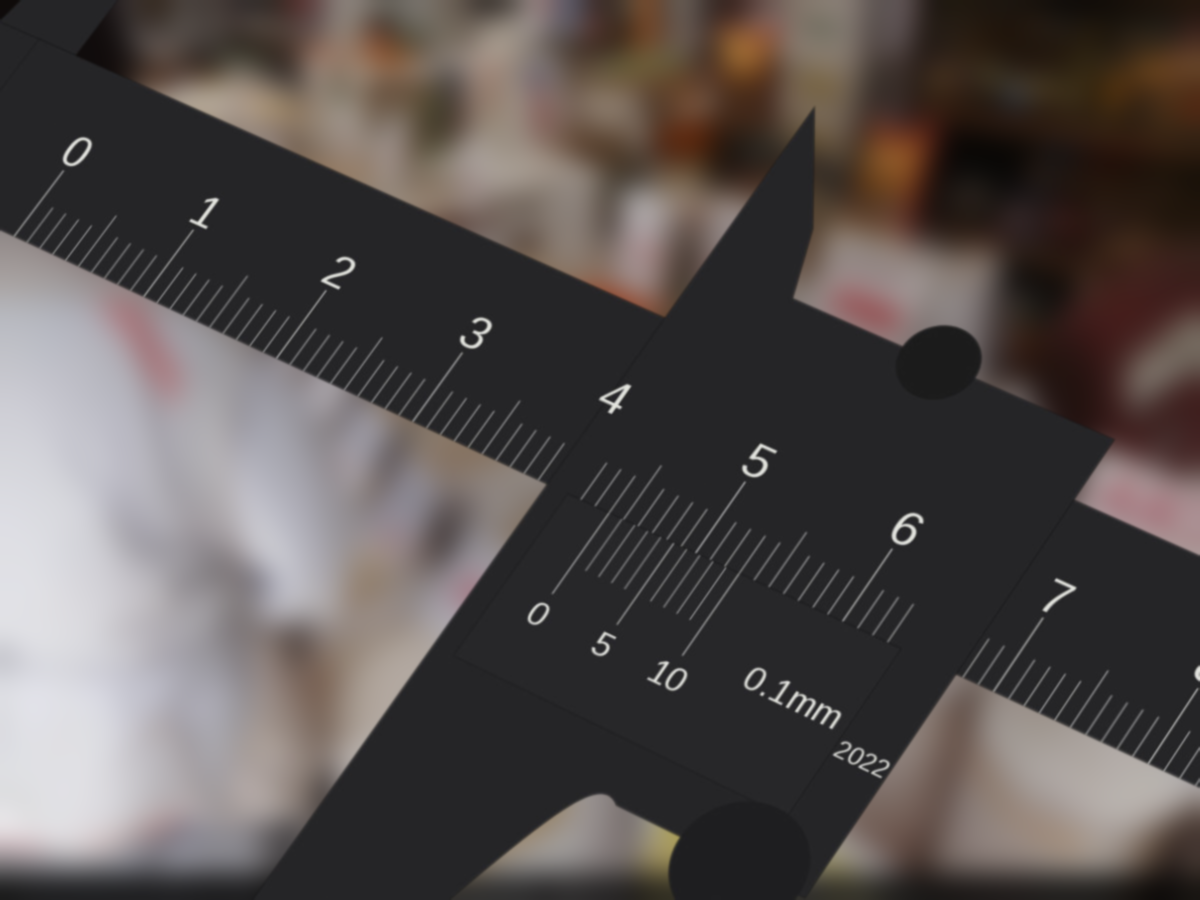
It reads 44.0 mm
